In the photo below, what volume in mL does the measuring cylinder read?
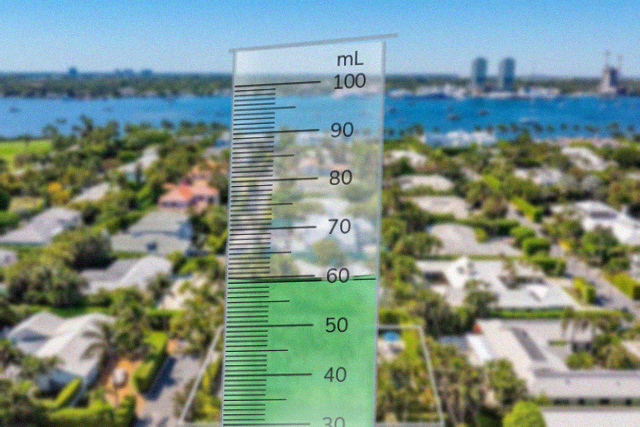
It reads 59 mL
